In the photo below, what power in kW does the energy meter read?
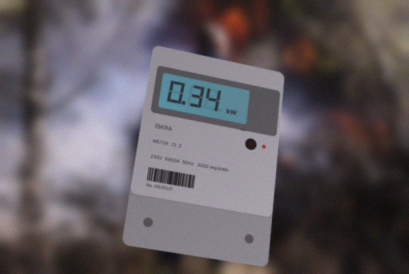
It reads 0.34 kW
